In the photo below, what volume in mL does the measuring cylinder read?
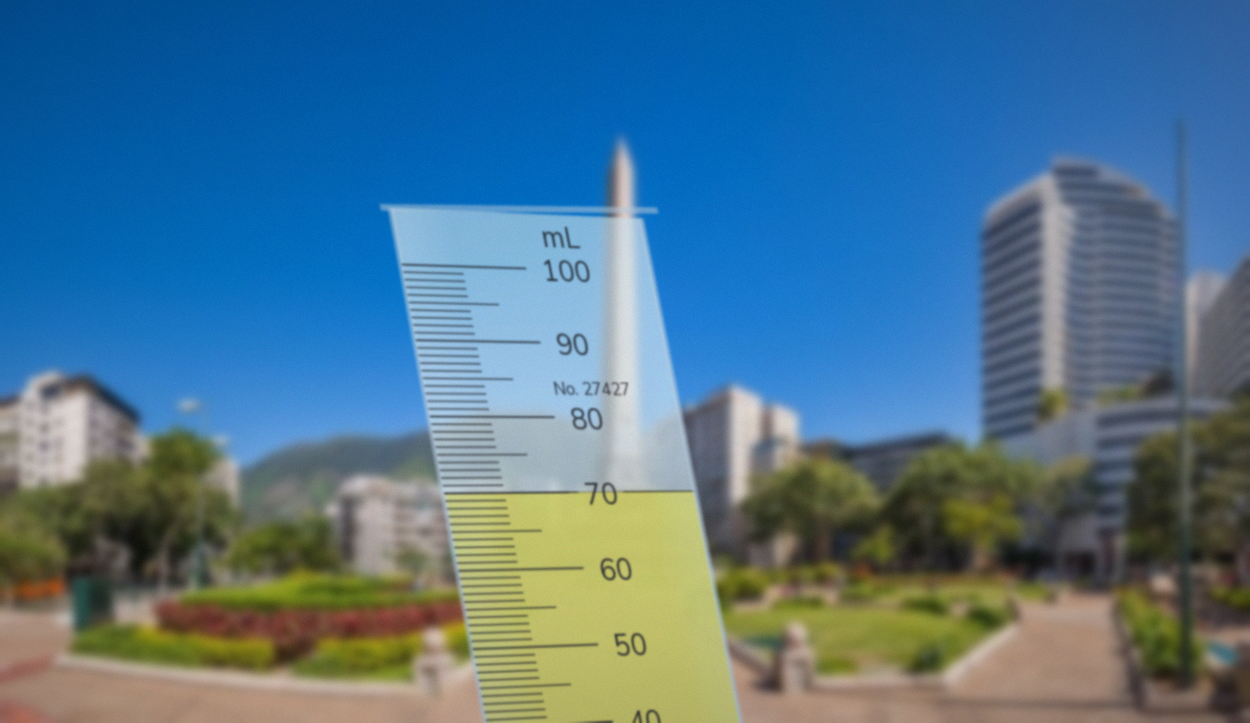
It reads 70 mL
